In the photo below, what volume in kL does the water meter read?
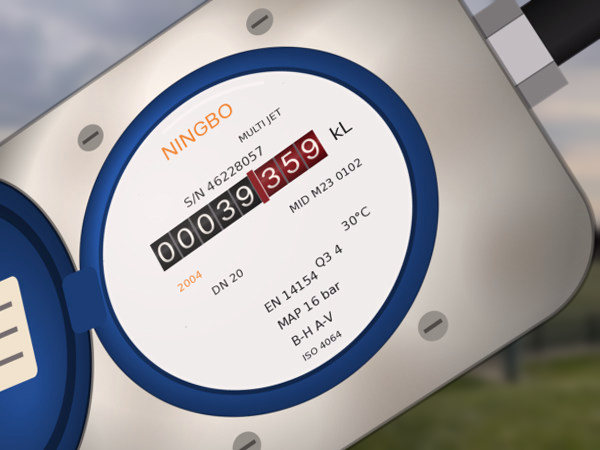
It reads 39.359 kL
